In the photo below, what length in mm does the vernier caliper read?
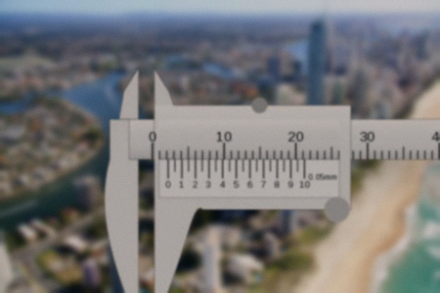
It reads 2.2 mm
